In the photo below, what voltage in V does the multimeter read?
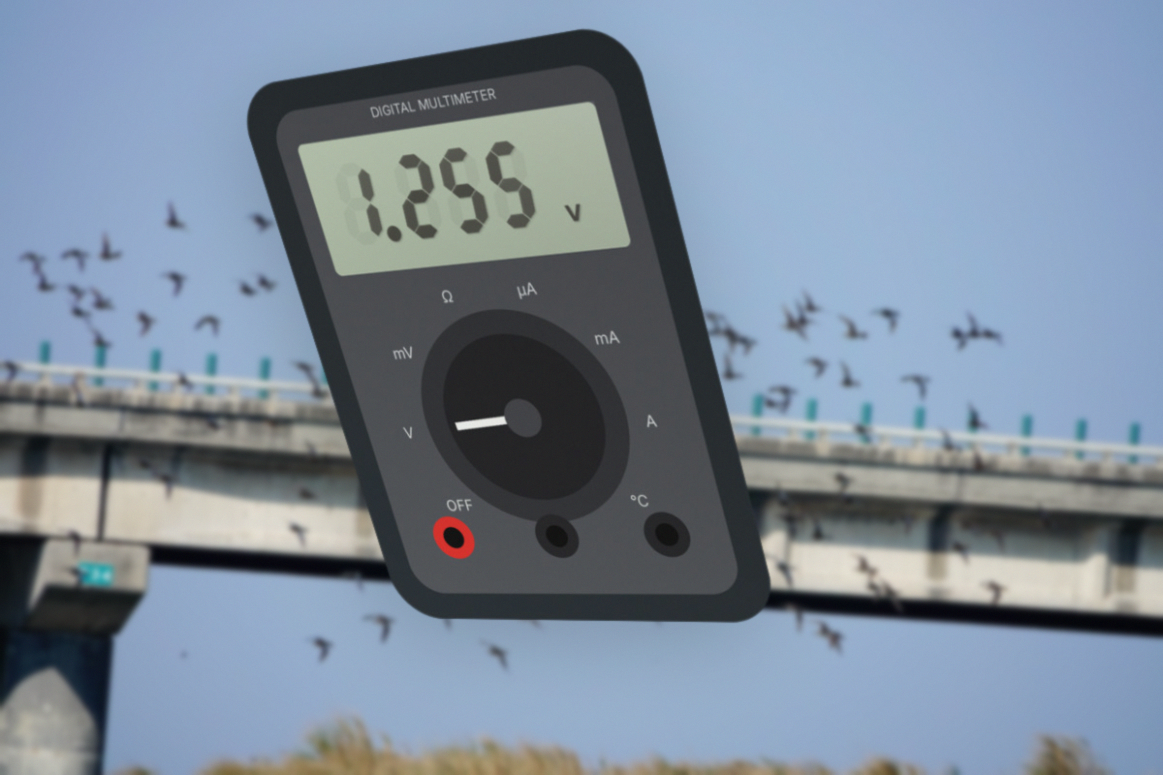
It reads 1.255 V
